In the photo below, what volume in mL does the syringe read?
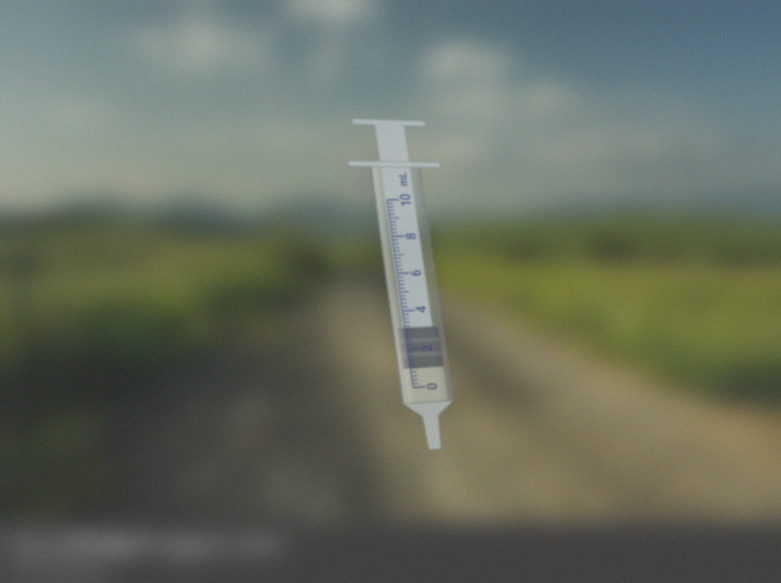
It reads 1 mL
